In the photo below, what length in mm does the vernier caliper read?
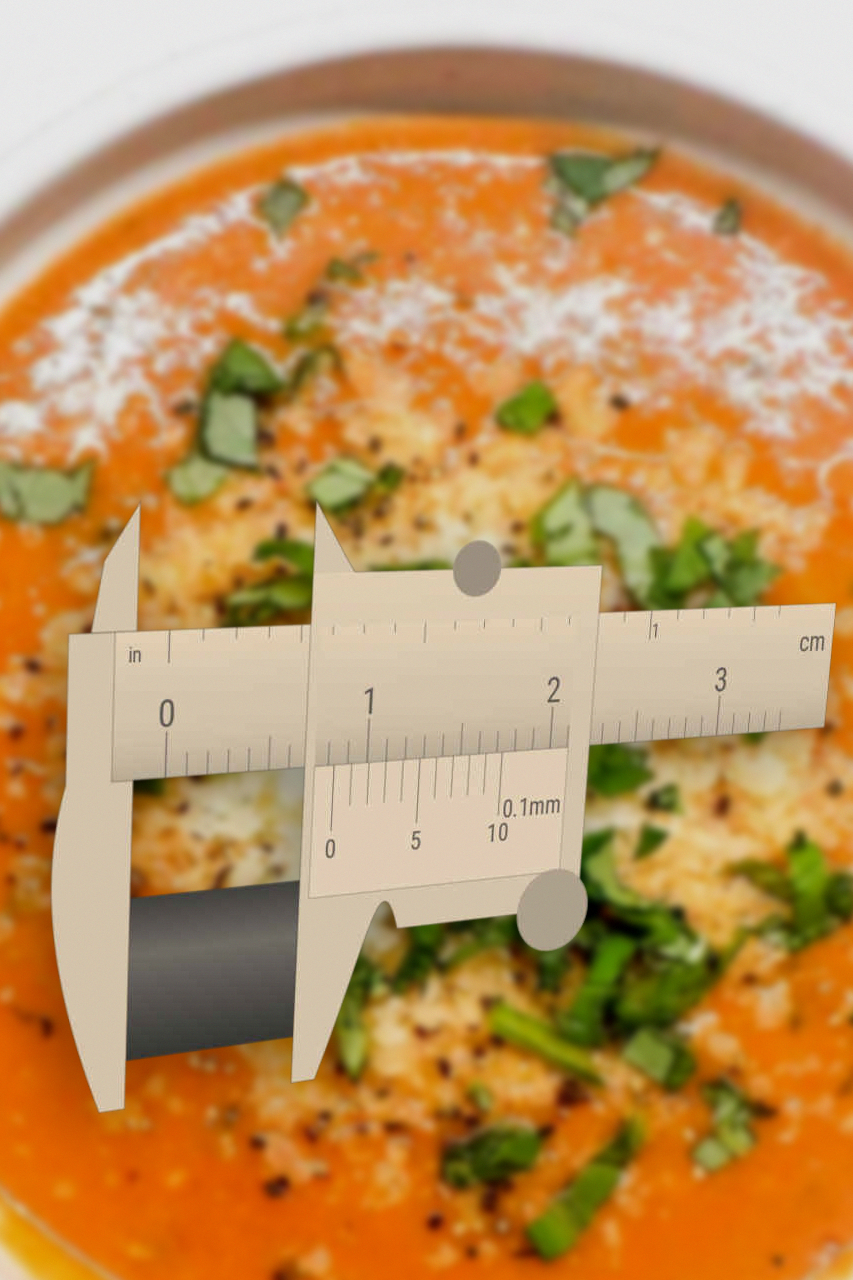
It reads 8.3 mm
